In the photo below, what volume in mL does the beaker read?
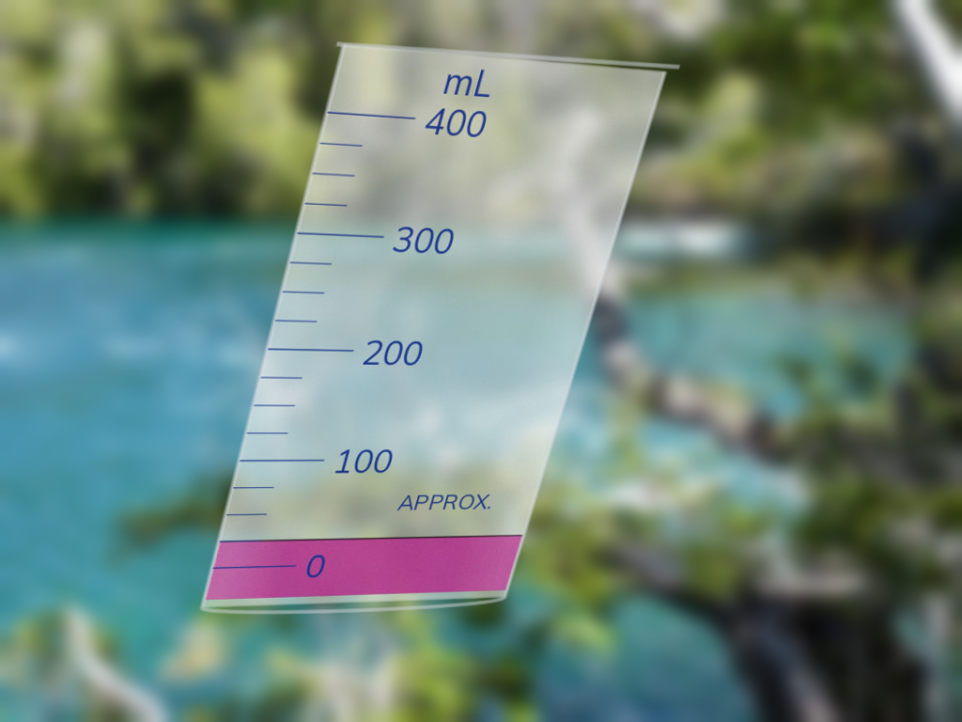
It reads 25 mL
